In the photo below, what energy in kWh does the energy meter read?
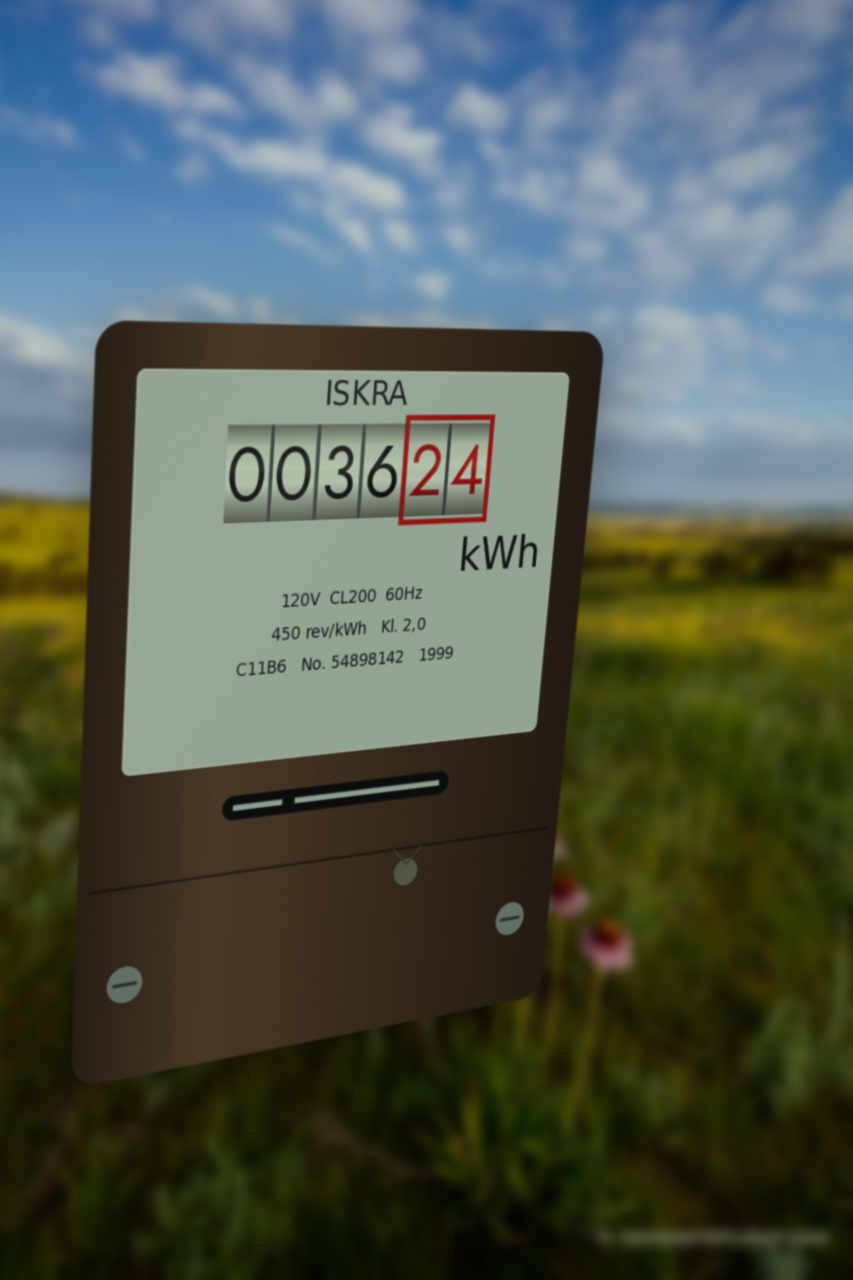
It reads 36.24 kWh
